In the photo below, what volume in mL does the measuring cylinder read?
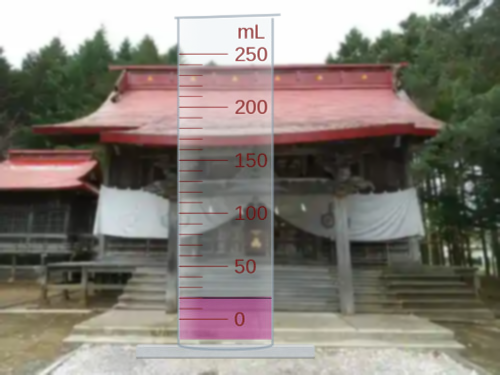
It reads 20 mL
